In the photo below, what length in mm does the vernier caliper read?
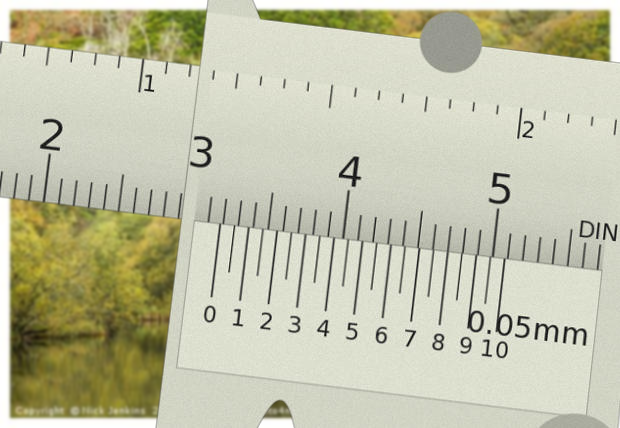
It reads 31.8 mm
